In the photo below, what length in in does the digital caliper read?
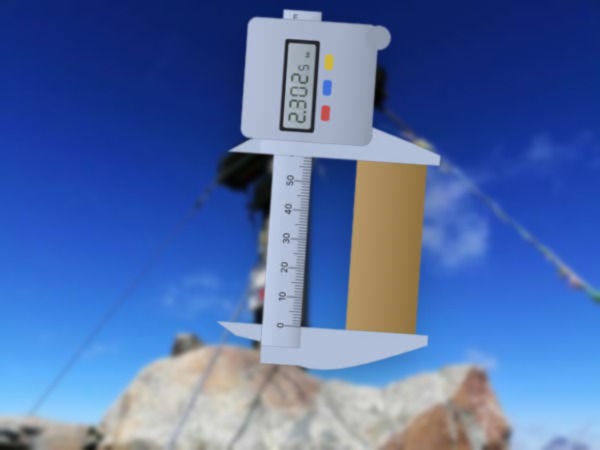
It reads 2.3025 in
